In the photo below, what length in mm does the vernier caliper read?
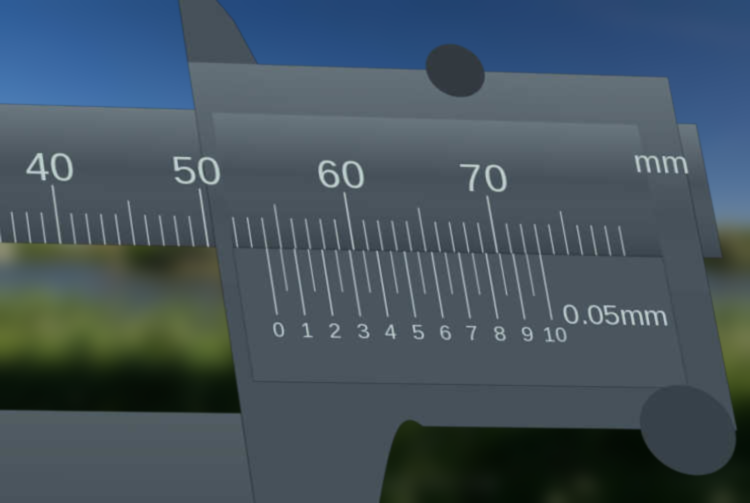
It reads 54.0 mm
